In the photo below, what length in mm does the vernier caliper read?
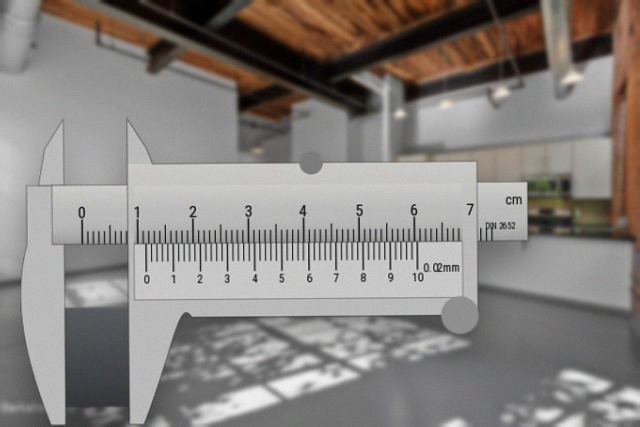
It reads 11.5 mm
